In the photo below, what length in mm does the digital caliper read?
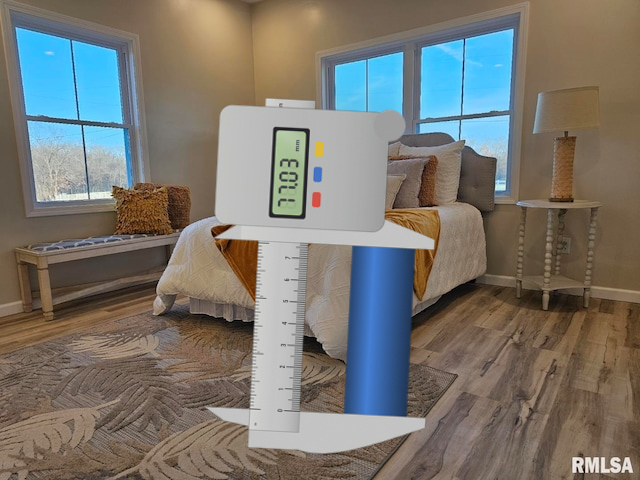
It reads 77.03 mm
